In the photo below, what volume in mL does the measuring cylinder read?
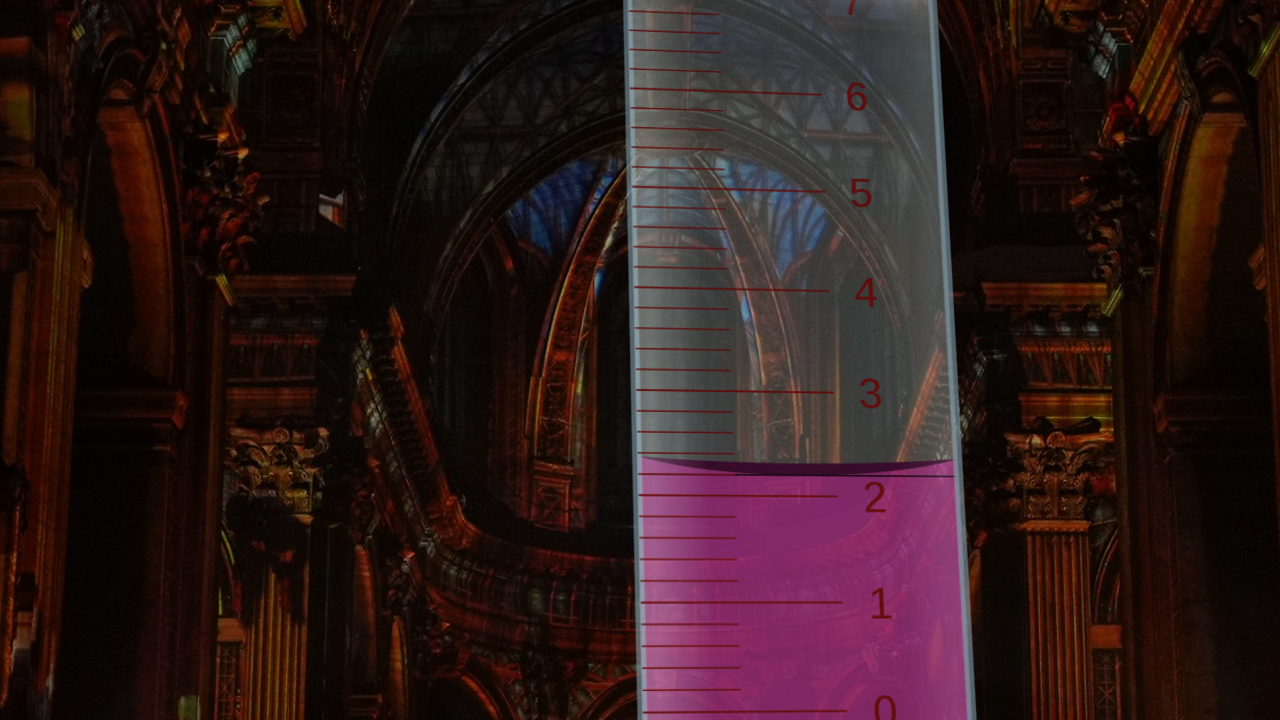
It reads 2.2 mL
